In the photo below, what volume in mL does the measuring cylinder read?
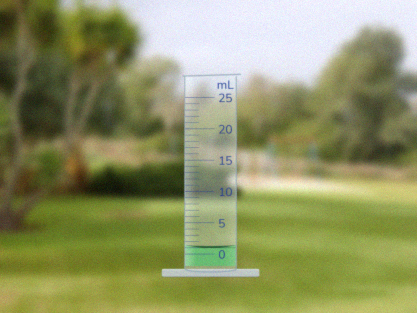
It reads 1 mL
